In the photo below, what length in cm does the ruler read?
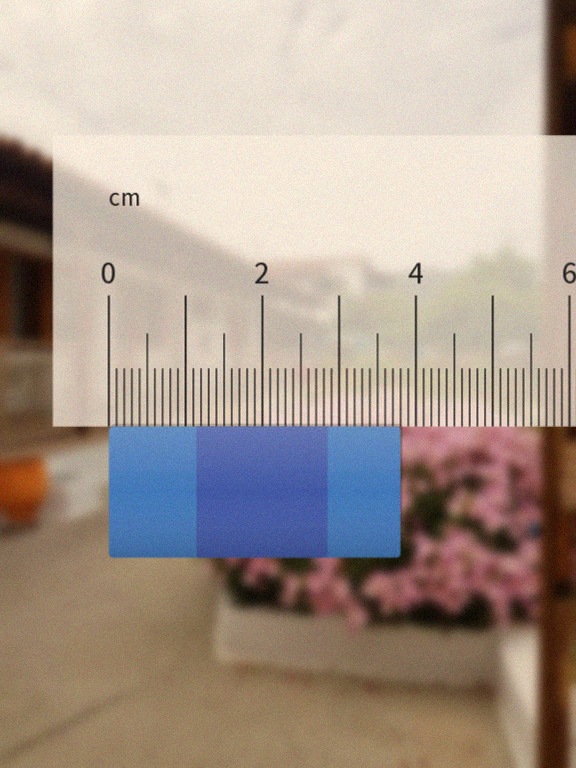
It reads 3.8 cm
